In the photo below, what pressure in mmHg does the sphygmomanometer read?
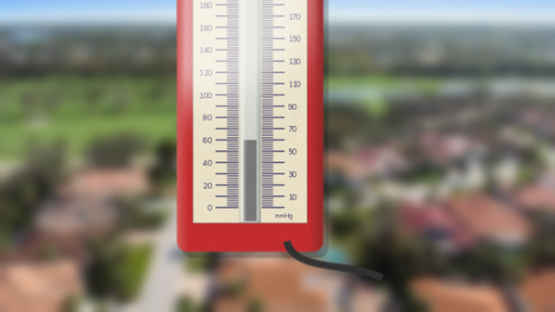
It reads 60 mmHg
